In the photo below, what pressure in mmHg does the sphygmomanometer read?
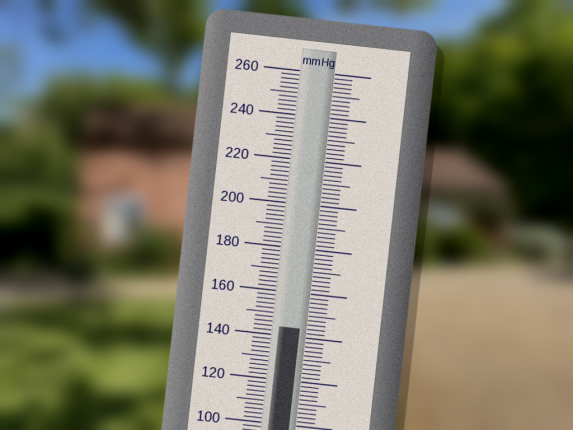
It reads 144 mmHg
